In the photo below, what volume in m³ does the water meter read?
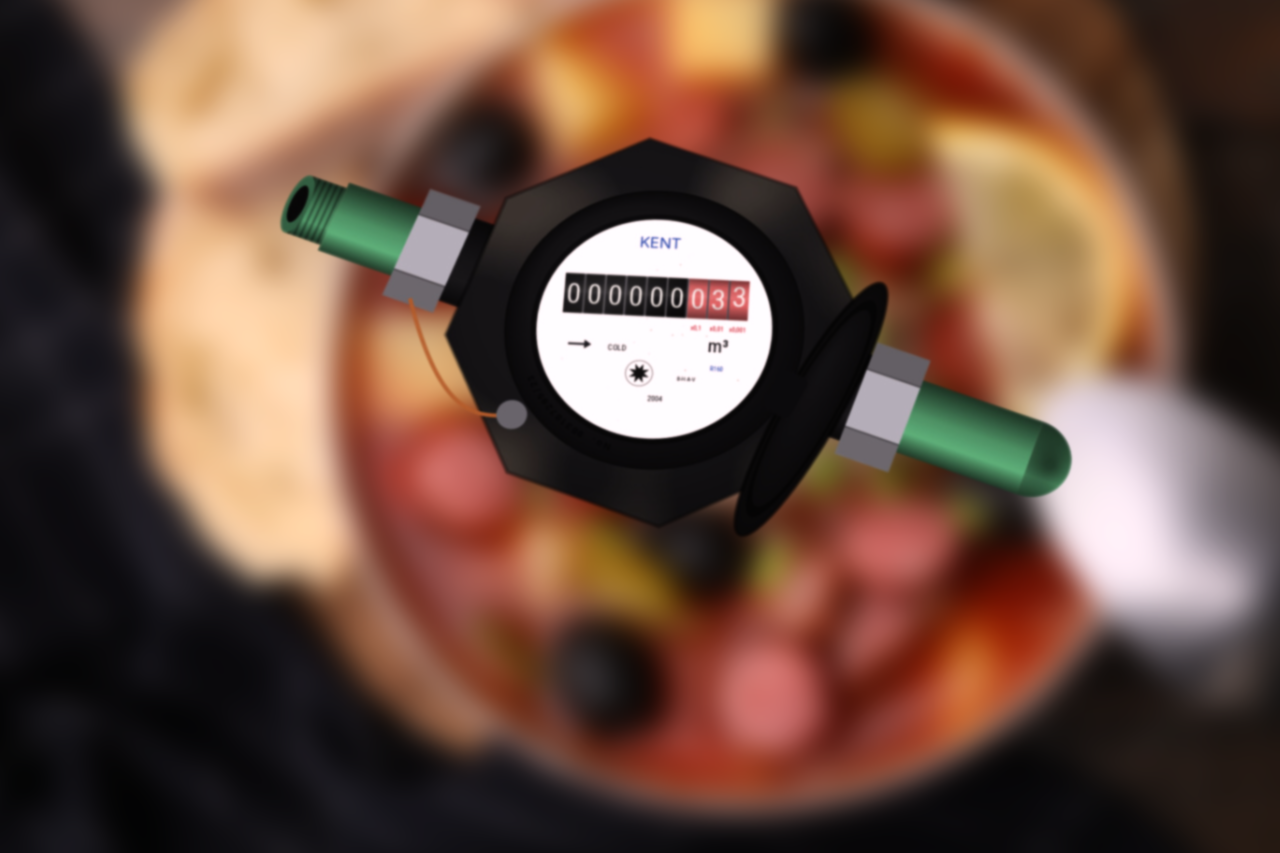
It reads 0.033 m³
